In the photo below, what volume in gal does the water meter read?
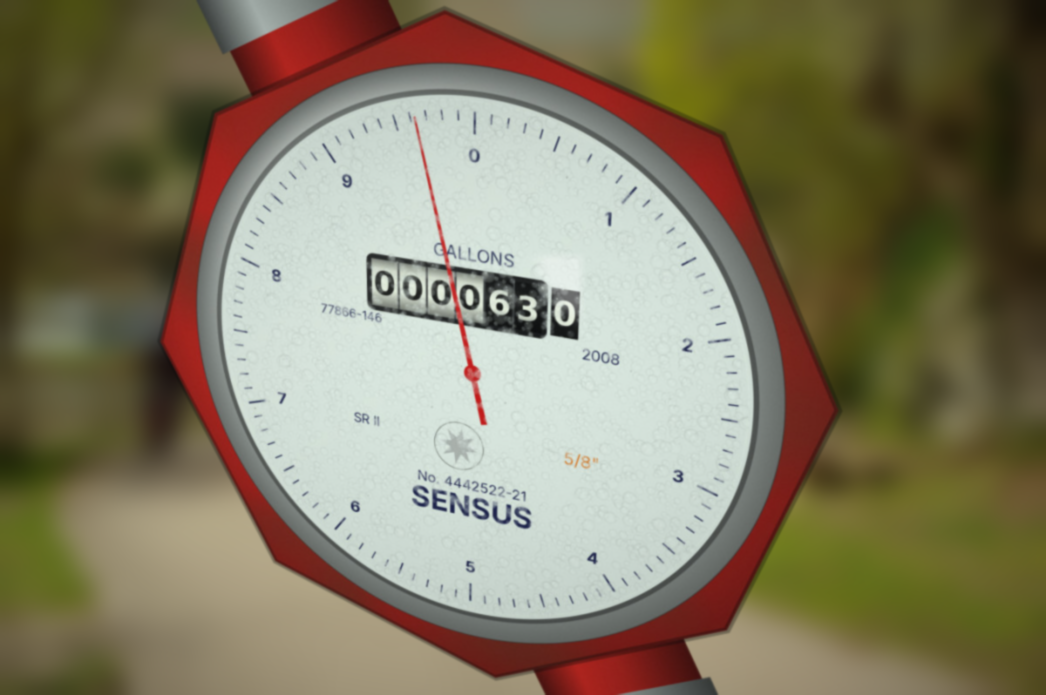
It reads 629.6 gal
